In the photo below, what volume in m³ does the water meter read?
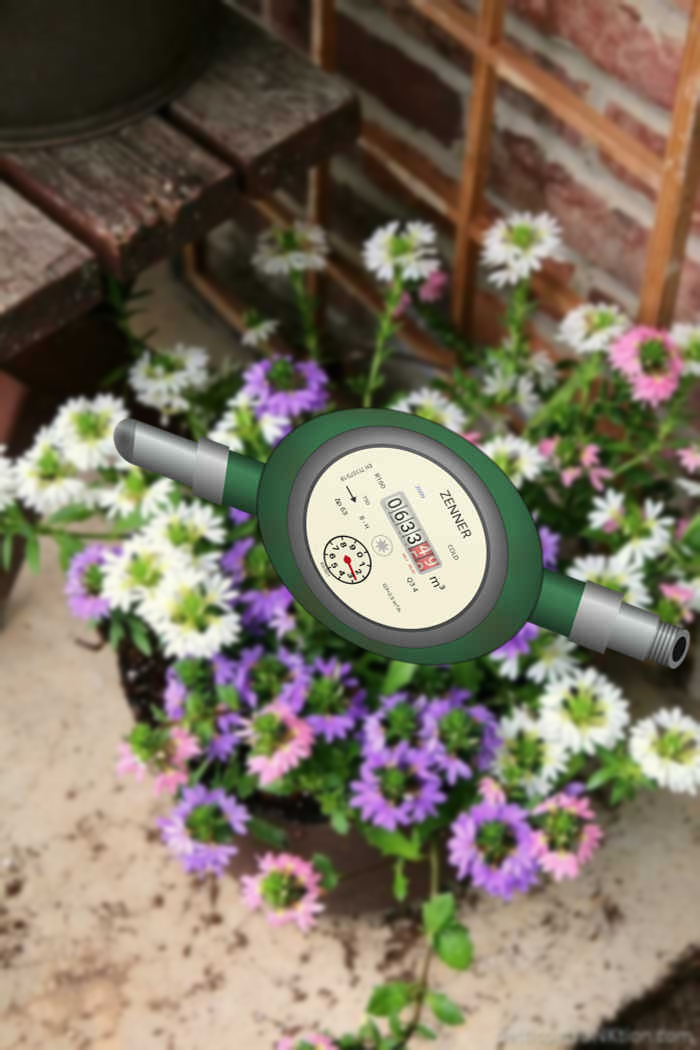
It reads 633.492 m³
